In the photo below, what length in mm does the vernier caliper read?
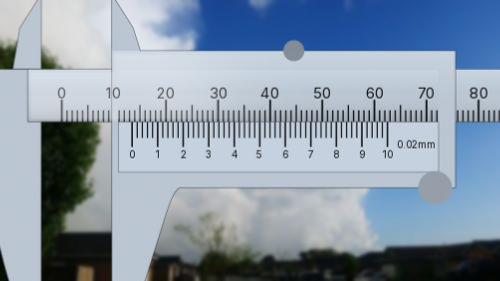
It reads 13.5 mm
